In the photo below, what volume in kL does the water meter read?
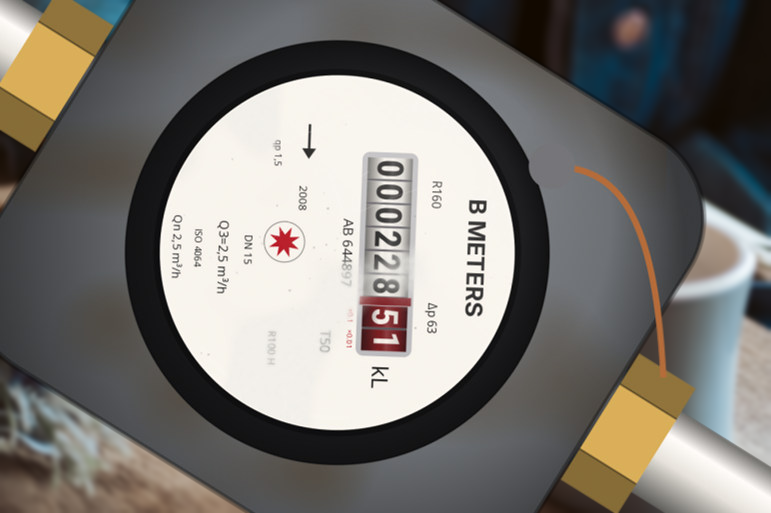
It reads 228.51 kL
